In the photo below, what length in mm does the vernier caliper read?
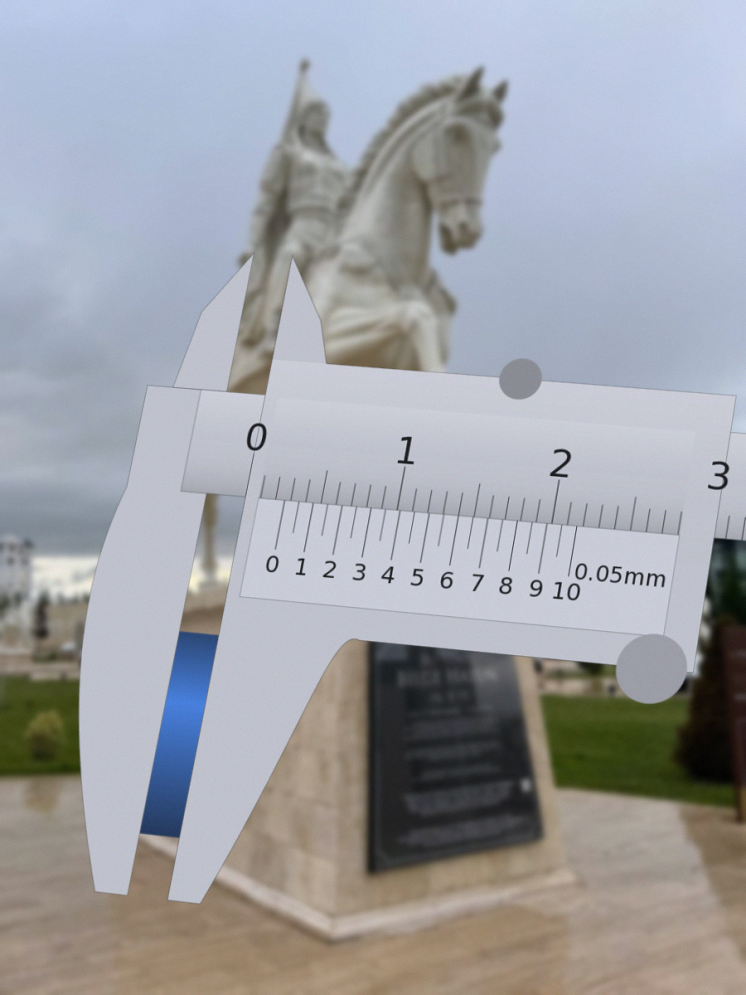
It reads 2.6 mm
